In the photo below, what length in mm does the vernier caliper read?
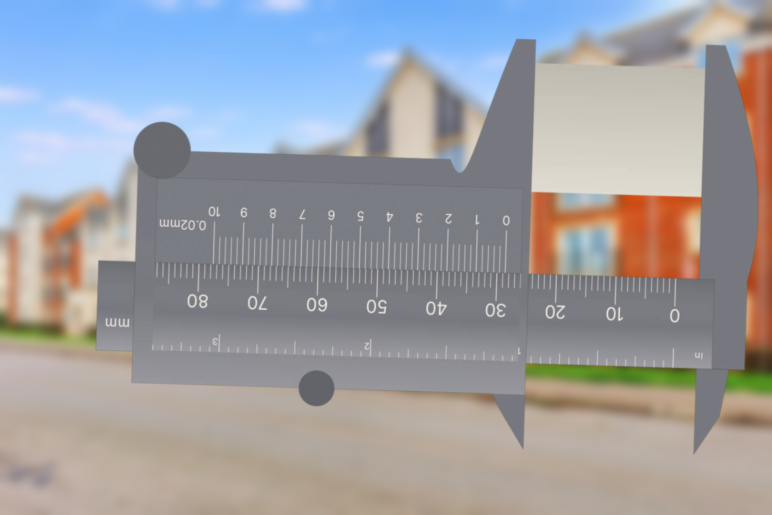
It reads 28.6 mm
